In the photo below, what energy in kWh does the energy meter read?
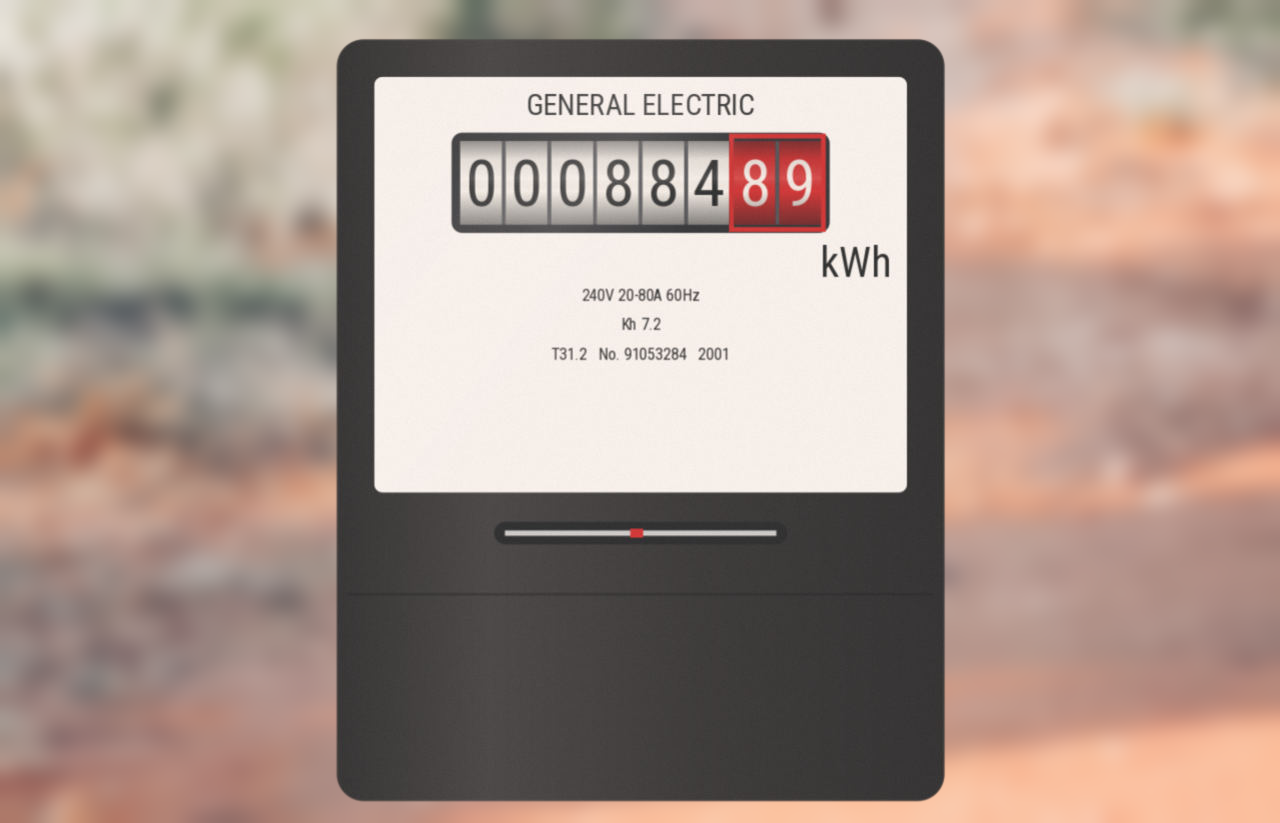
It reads 884.89 kWh
